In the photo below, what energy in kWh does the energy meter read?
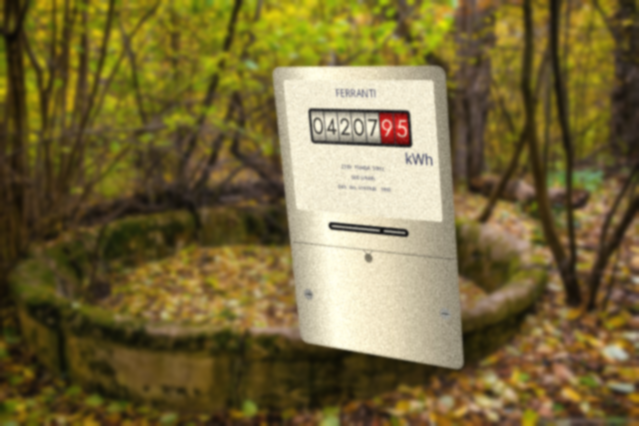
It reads 4207.95 kWh
